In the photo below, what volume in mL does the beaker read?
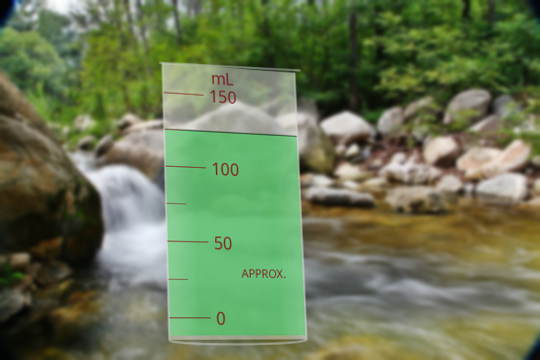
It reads 125 mL
